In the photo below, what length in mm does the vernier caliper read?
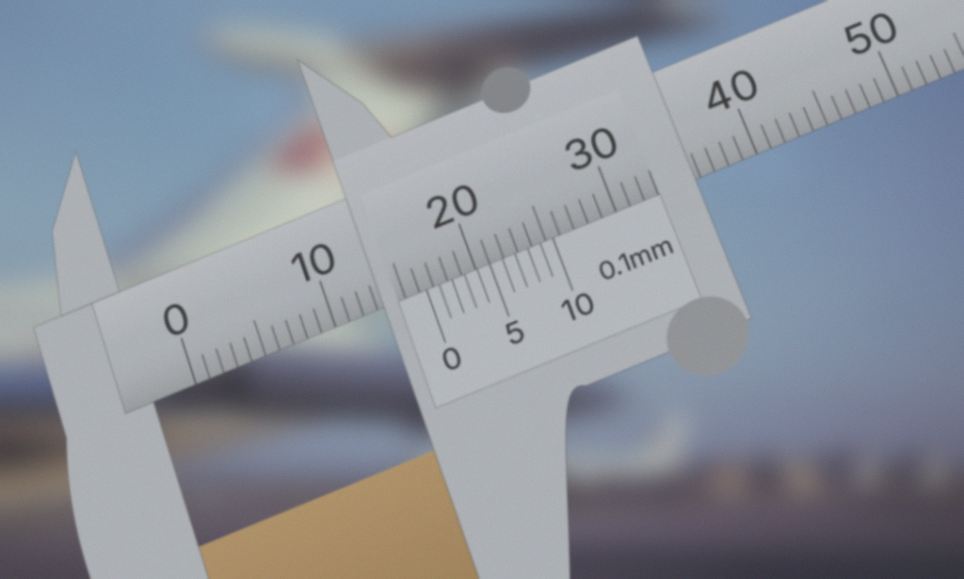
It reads 16.5 mm
